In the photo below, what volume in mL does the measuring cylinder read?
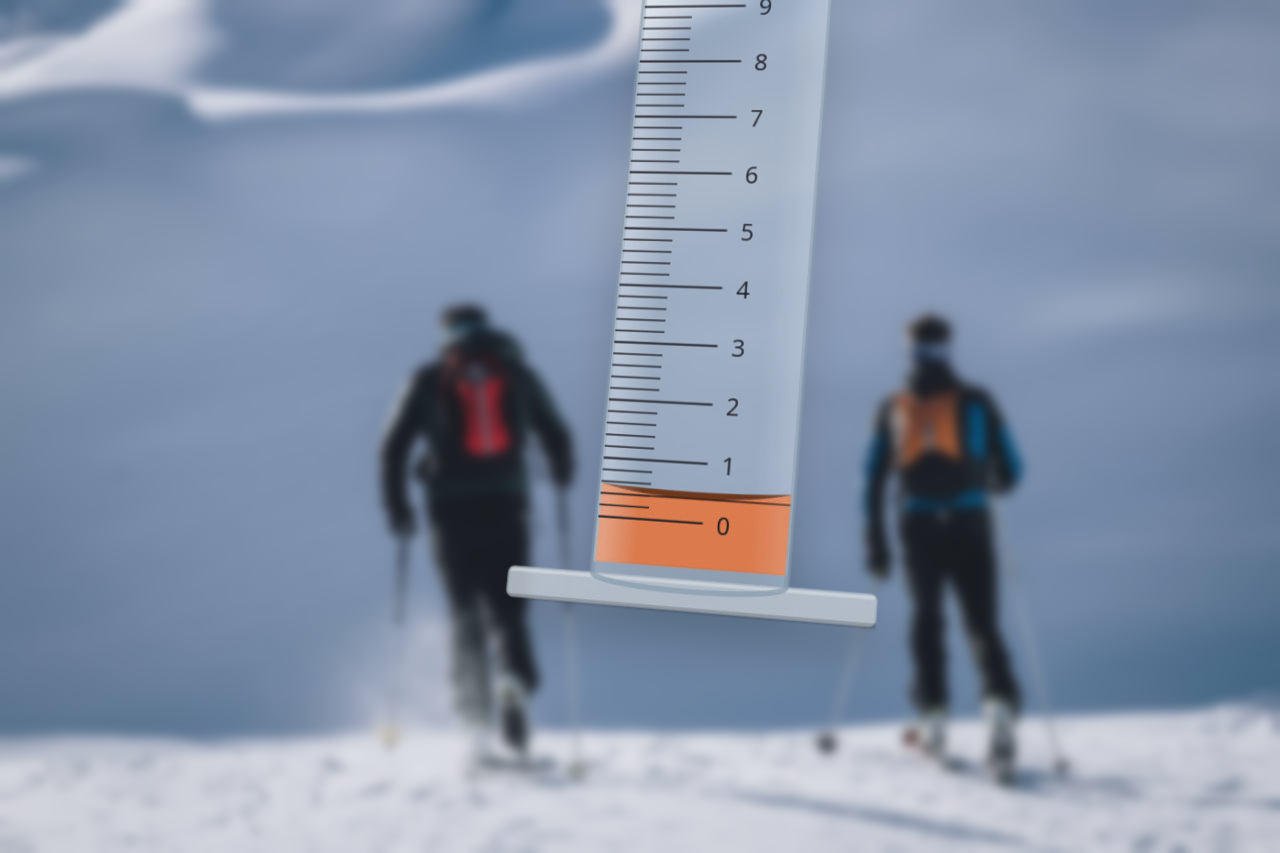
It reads 0.4 mL
